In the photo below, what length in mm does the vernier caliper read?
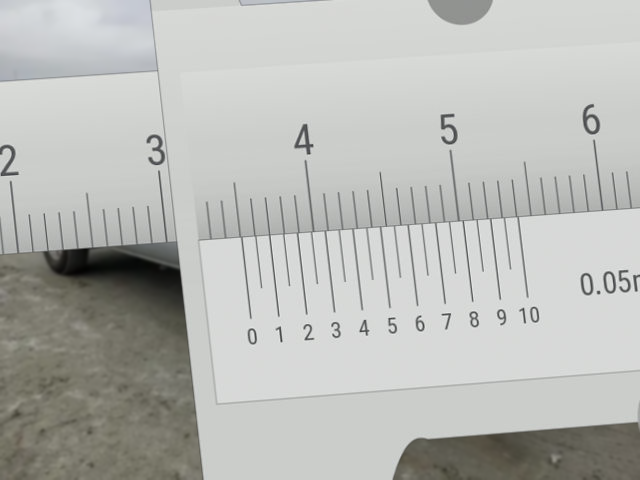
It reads 35.1 mm
